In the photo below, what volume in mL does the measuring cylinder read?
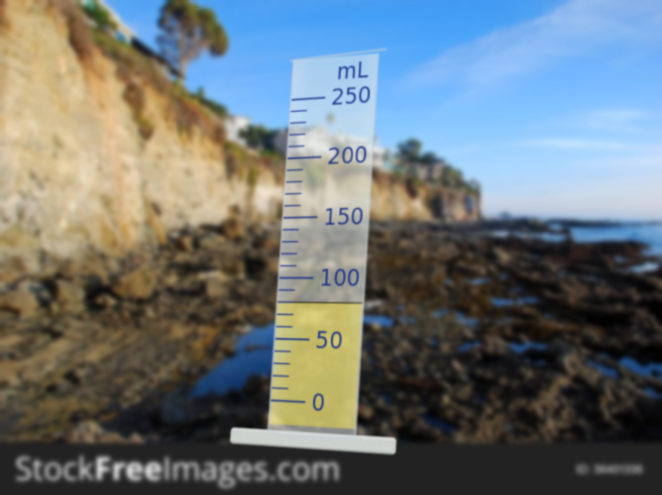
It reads 80 mL
